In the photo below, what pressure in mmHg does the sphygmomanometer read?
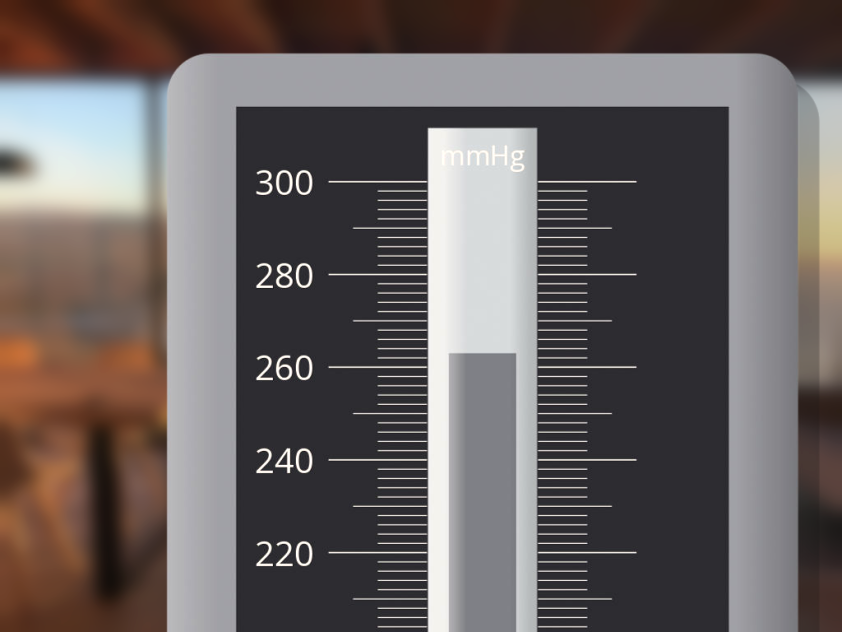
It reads 263 mmHg
